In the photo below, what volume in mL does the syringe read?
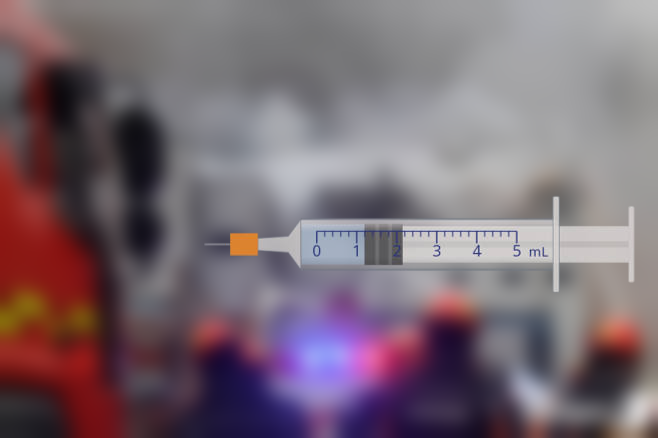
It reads 1.2 mL
